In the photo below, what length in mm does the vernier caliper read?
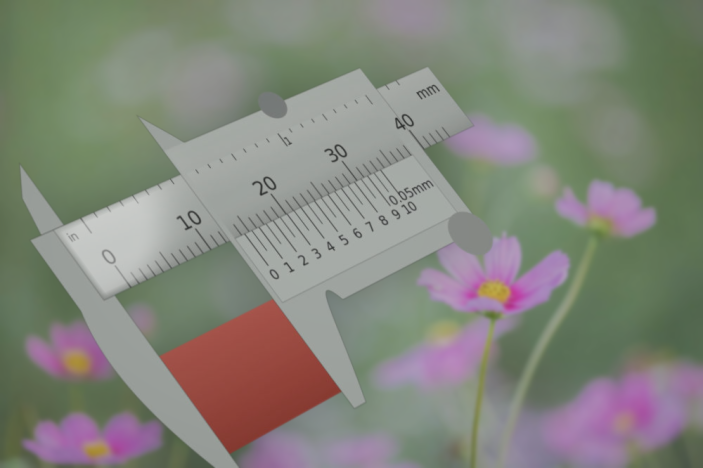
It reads 14.4 mm
